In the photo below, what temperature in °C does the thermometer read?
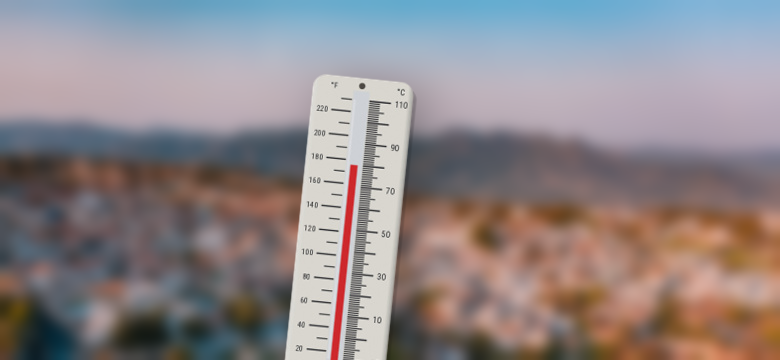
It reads 80 °C
